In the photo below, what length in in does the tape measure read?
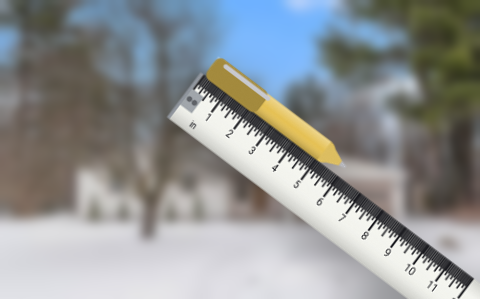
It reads 6 in
